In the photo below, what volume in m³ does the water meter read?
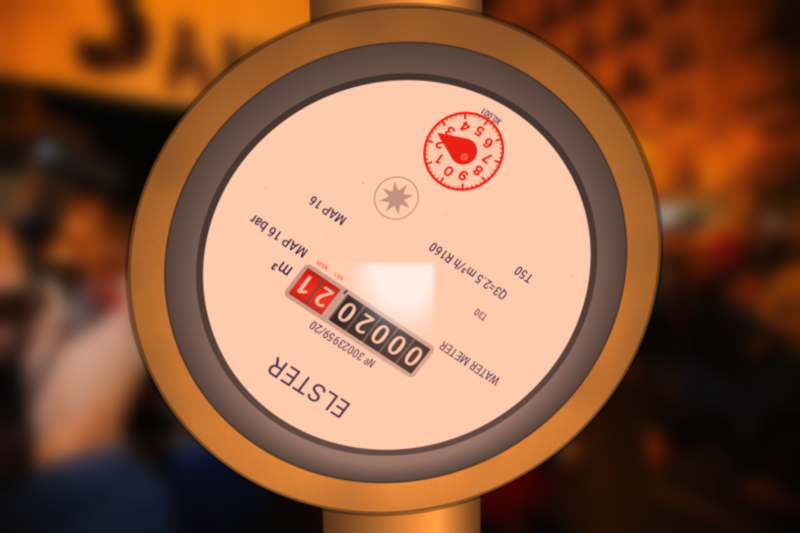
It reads 20.212 m³
